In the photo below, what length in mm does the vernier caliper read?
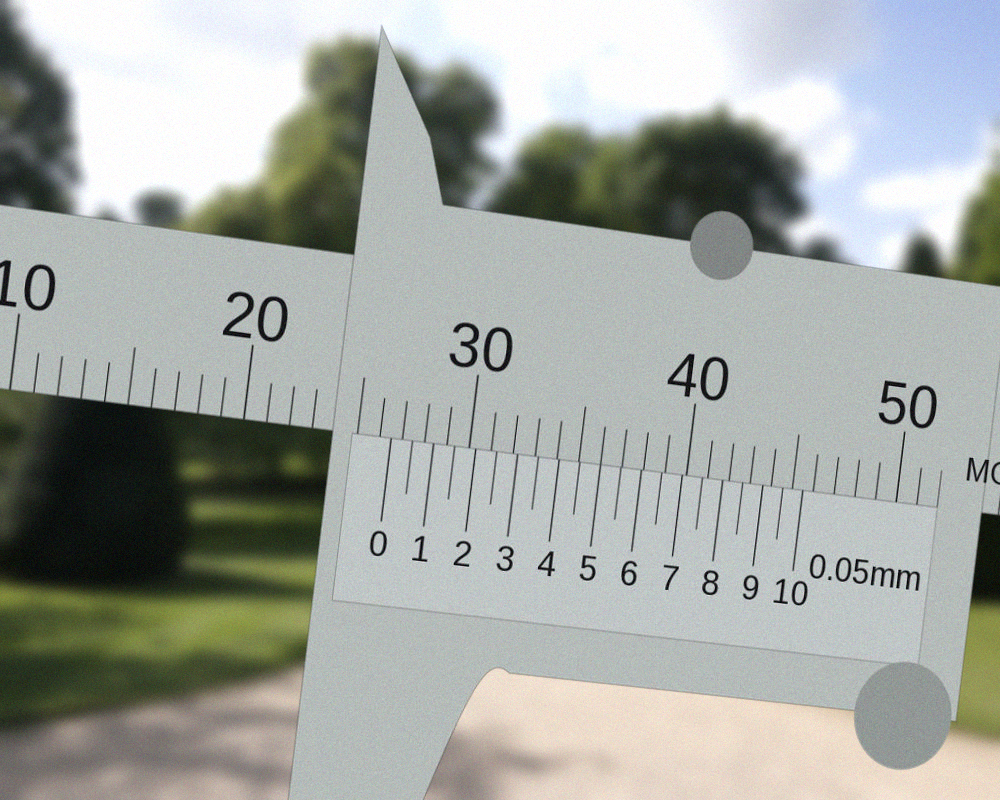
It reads 26.5 mm
